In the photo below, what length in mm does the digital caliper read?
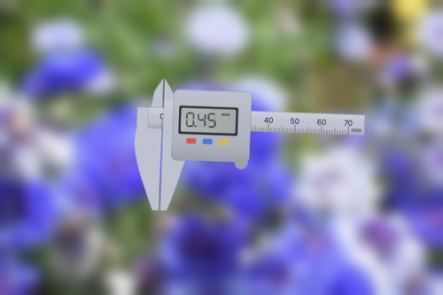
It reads 0.45 mm
